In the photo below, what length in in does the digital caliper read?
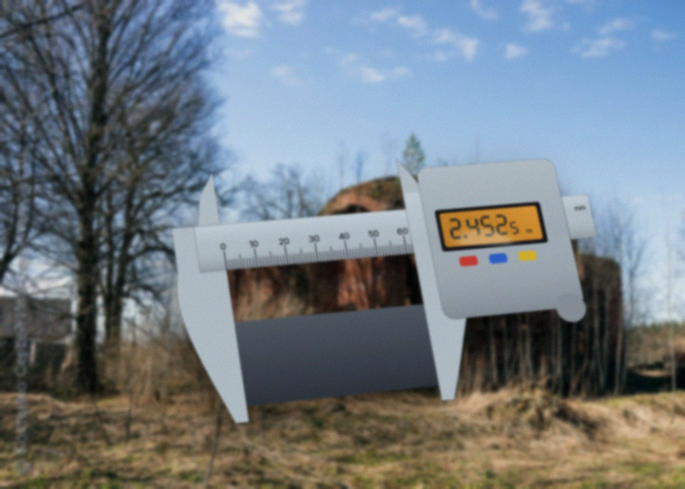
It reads 2.4525 in
